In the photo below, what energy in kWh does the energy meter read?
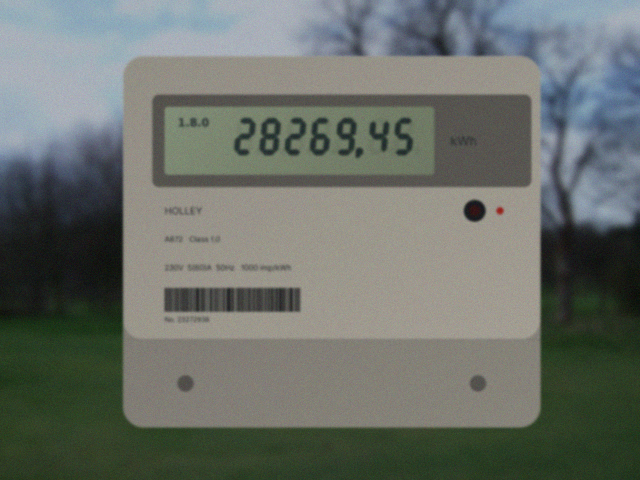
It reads 28269.45 kWh
